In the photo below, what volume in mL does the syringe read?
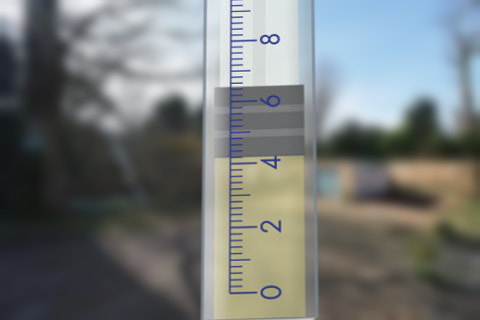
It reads 4.2 mL
